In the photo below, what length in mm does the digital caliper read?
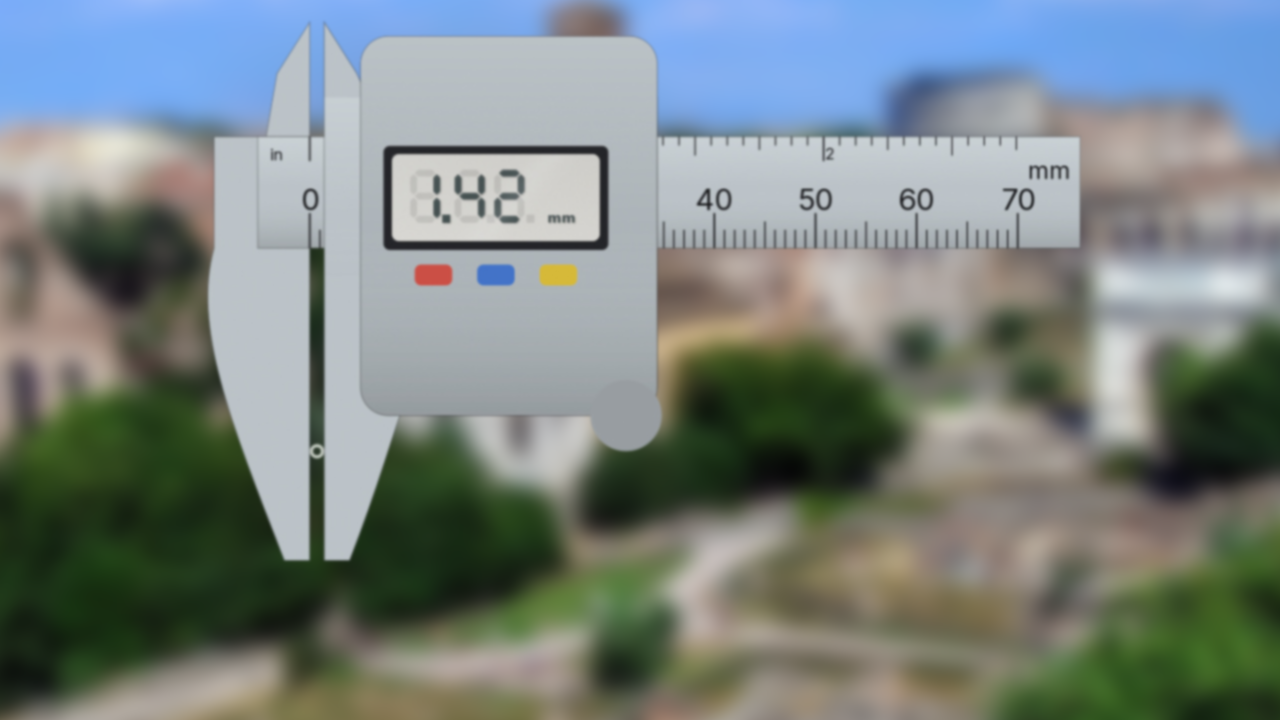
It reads 1.42 mm
